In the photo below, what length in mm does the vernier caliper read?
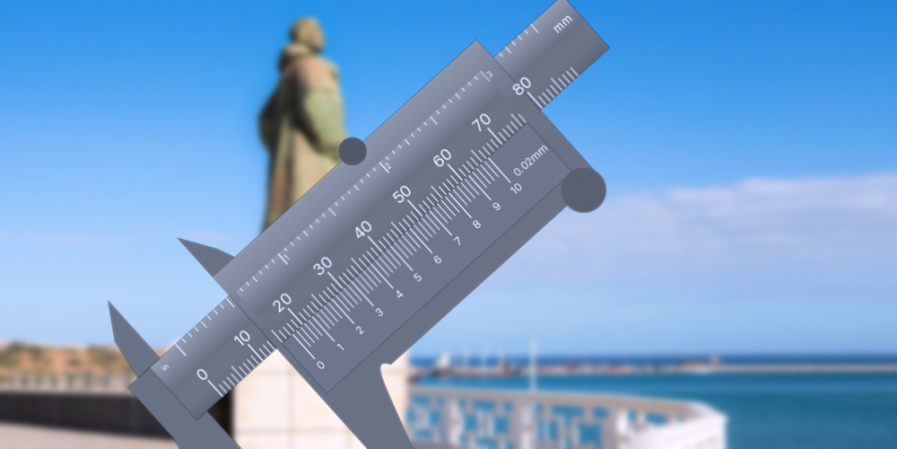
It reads 17.4 mm
